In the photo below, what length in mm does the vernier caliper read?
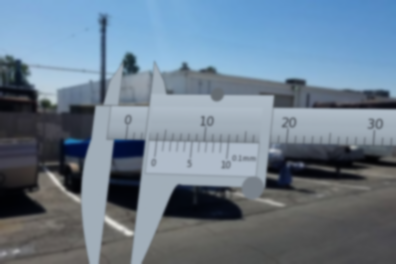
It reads 4.0 mm
